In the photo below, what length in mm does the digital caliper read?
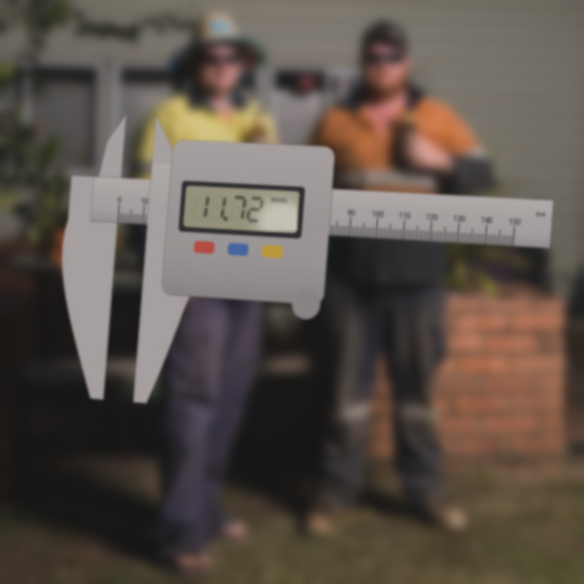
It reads 11.72 mm
